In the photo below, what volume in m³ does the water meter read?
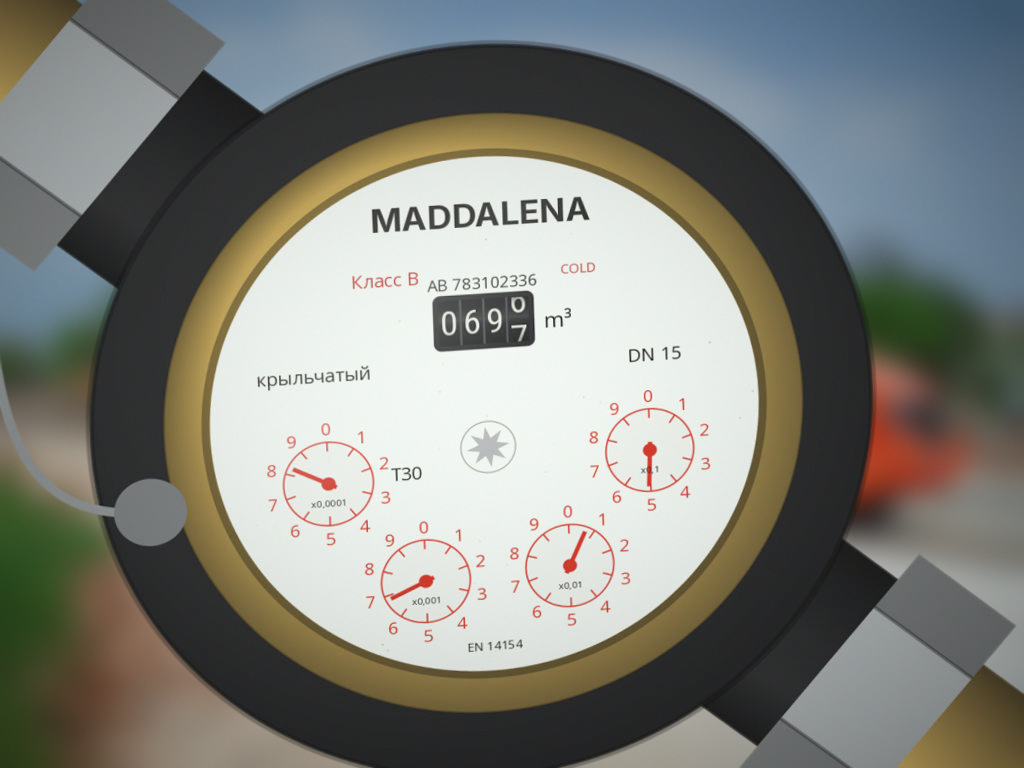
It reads 696.5068 m³
